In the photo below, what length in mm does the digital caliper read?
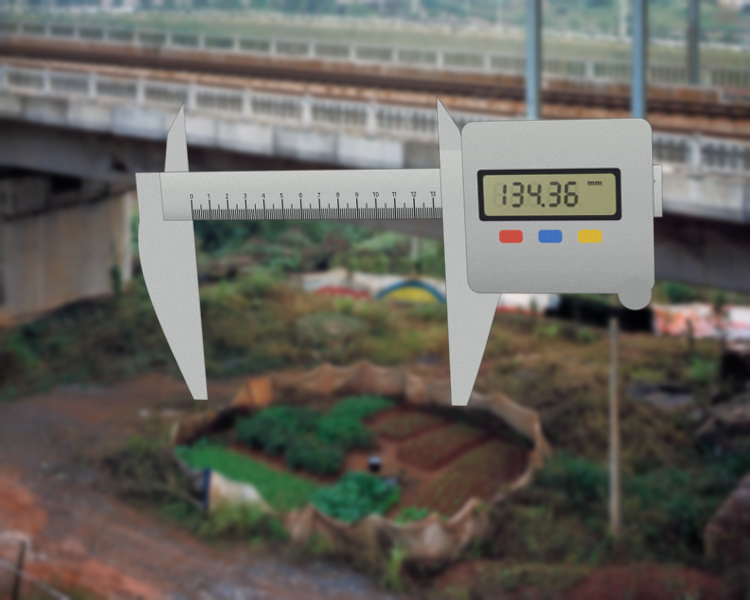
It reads 134.36 mm
